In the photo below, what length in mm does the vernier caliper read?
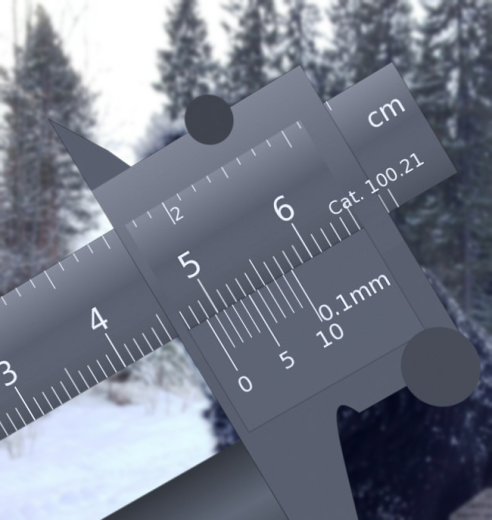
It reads 48.8 mm
